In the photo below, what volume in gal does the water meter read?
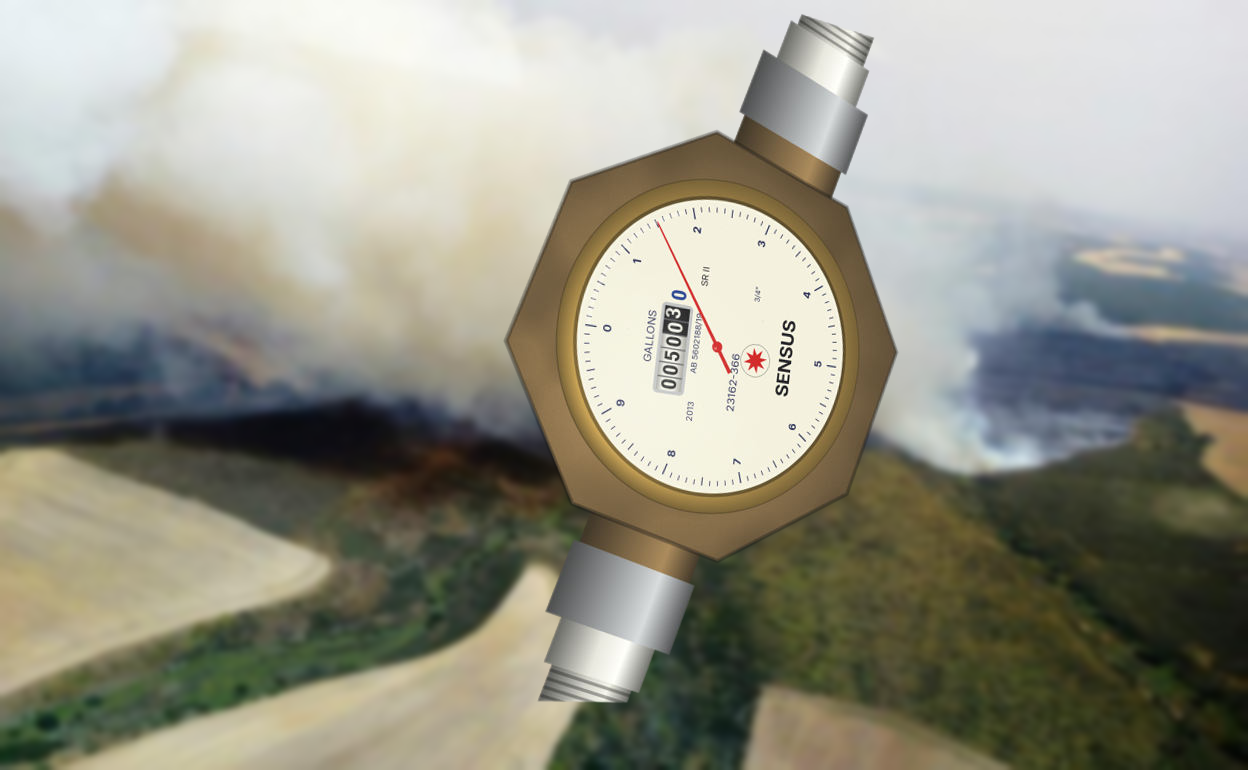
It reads 50031.5 gal
